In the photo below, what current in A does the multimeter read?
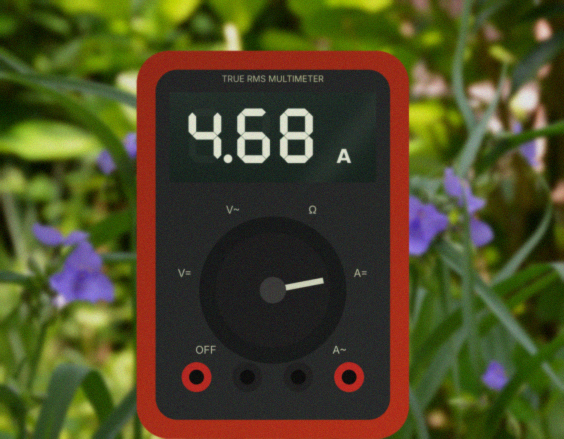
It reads 4.68 A
